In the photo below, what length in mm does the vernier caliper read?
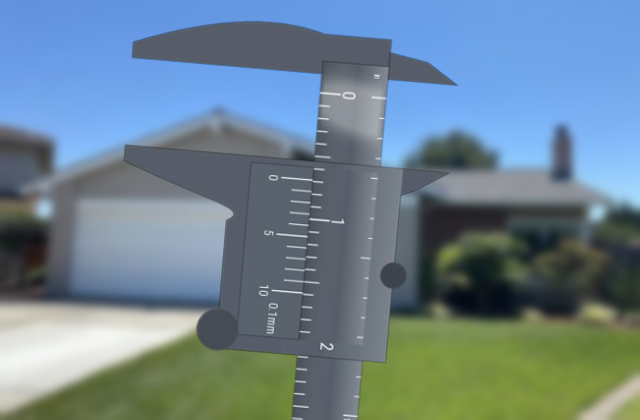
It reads 6.9 mm
